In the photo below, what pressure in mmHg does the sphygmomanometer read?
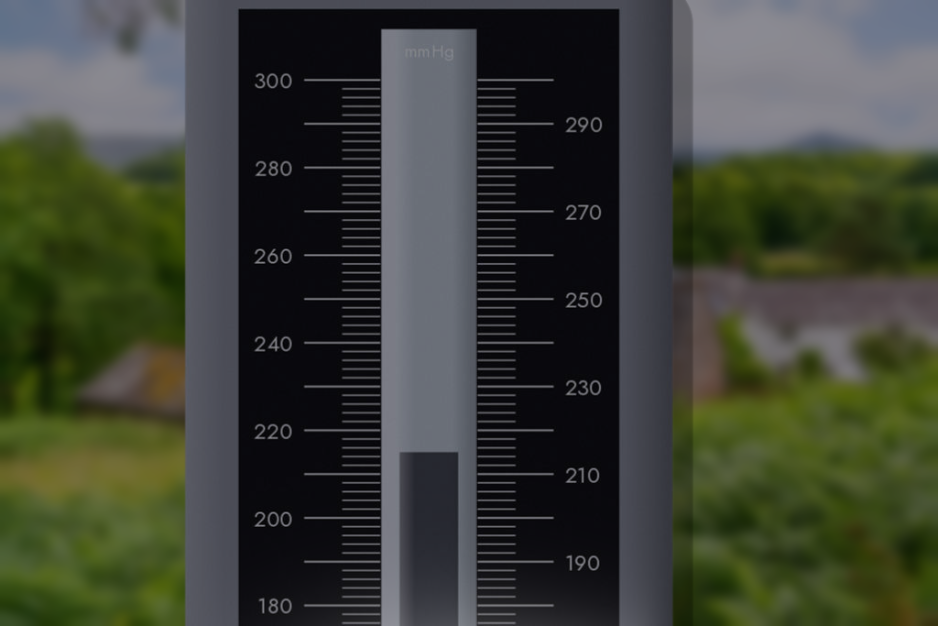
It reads 215 mmHg
